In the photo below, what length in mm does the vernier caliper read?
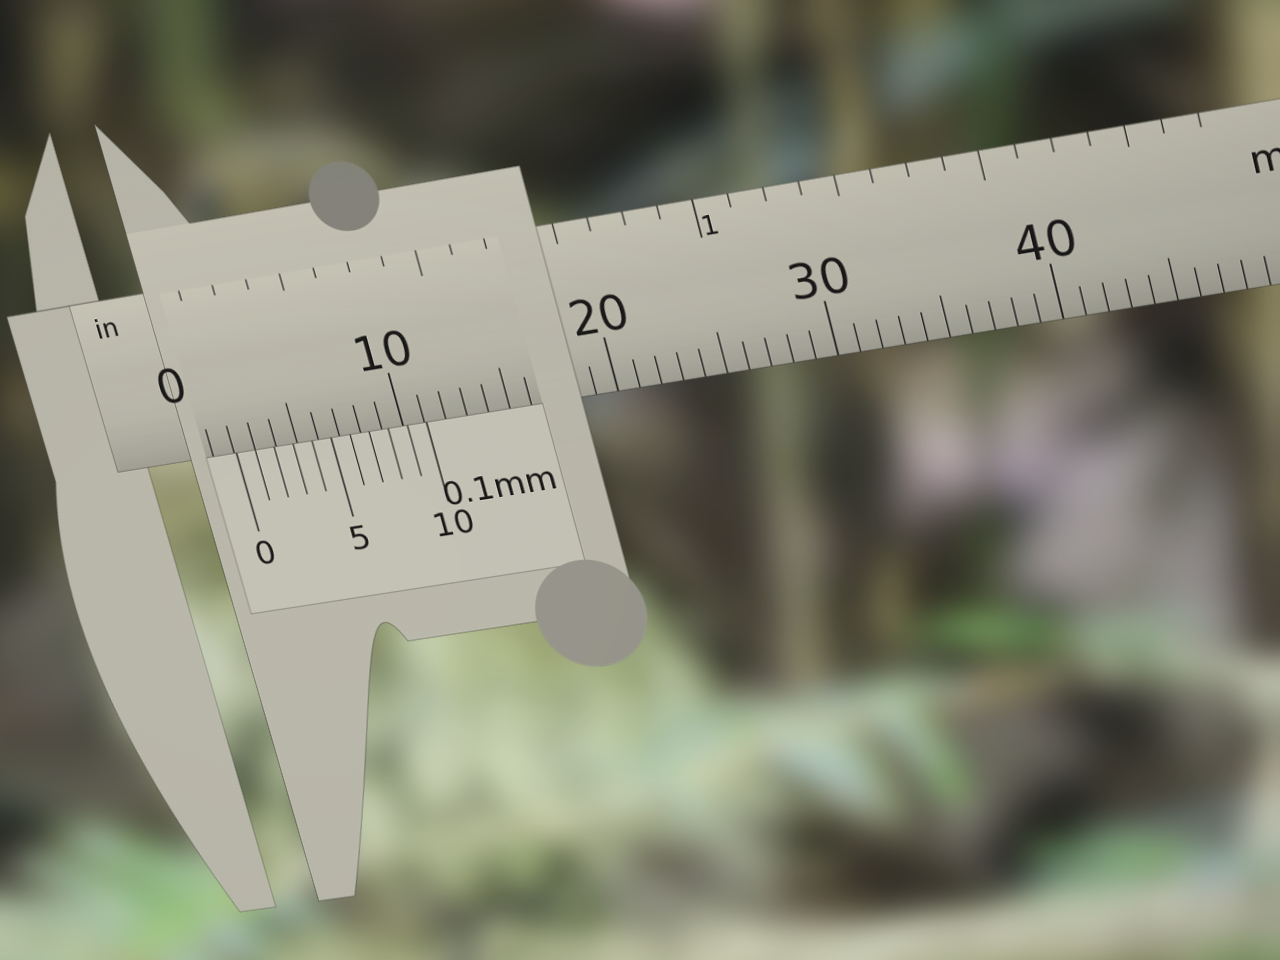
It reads 2.1 mm
